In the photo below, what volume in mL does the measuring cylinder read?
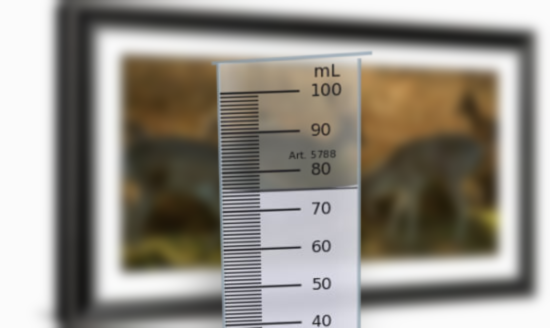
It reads 75 mL
